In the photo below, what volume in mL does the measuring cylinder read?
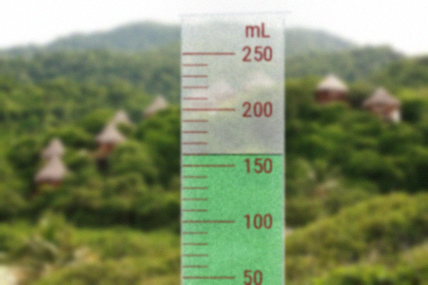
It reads 160 mL
